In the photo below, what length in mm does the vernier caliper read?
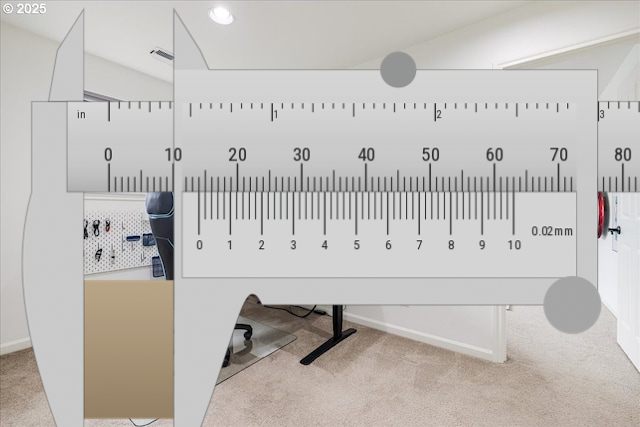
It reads 14.0 mm
